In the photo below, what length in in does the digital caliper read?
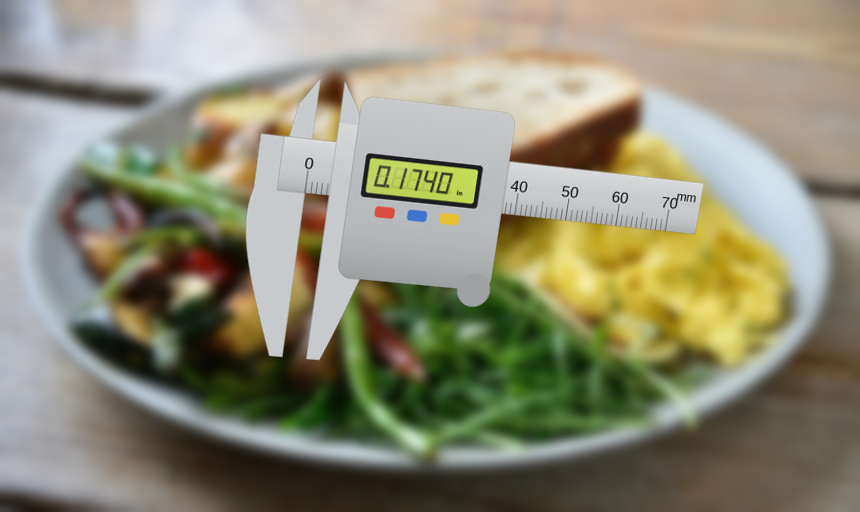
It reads 0.1740 in
